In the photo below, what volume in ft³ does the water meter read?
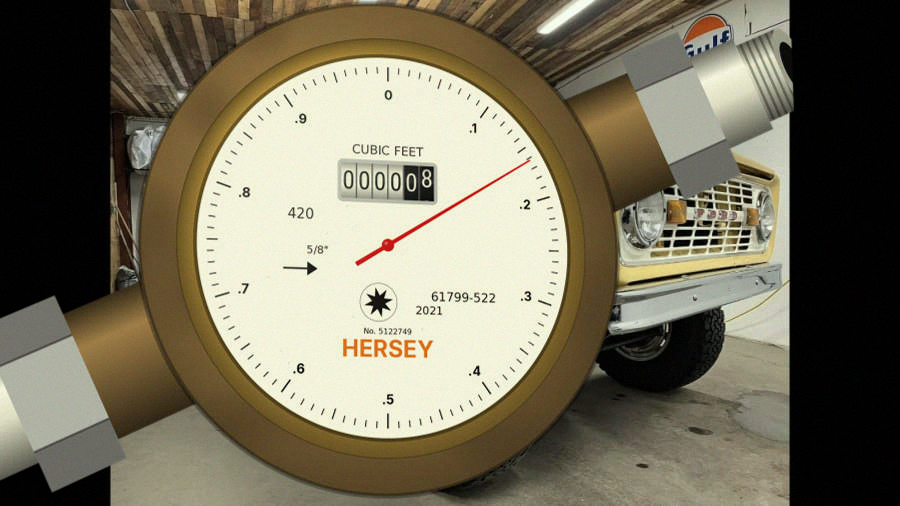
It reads 8.16 ft³
